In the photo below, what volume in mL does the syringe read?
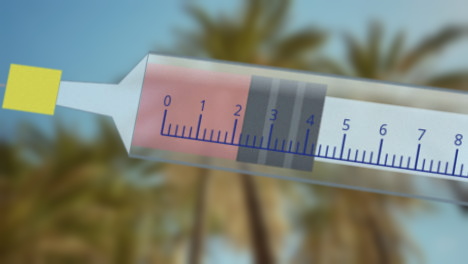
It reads 2.2 mL
